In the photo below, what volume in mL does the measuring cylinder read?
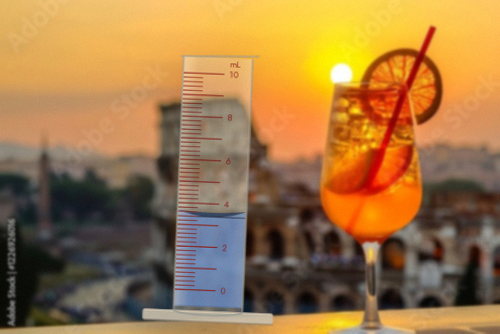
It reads 3.4 mL
